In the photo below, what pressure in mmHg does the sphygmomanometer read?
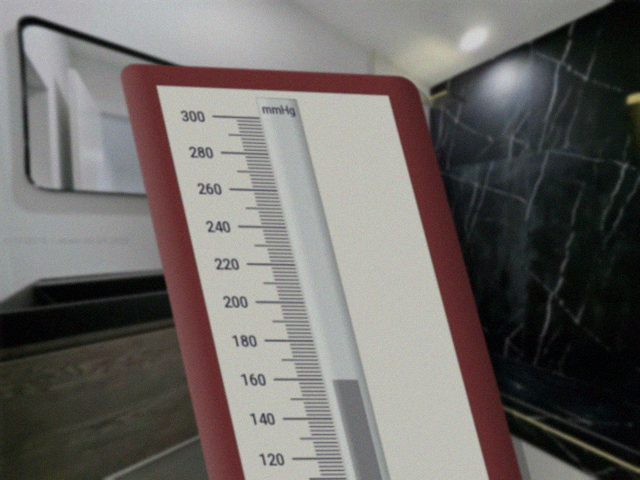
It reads 160 mmHg
